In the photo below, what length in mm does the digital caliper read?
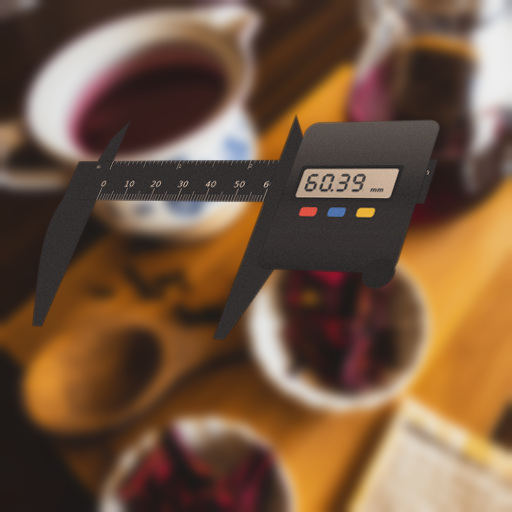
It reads 60.39 mm
